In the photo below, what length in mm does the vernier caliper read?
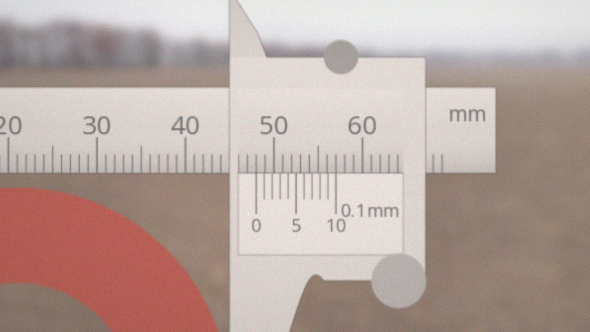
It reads 48.0 mm
